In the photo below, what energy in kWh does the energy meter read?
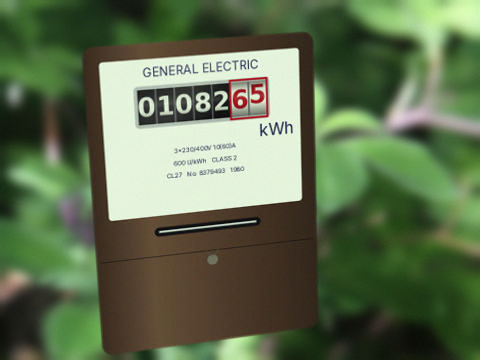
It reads 1082.65 kWh
